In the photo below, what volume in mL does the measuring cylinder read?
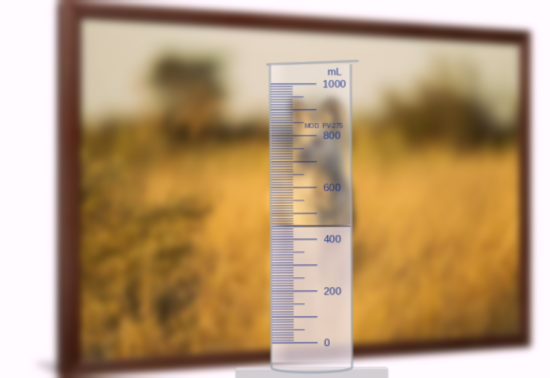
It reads 450 mL
